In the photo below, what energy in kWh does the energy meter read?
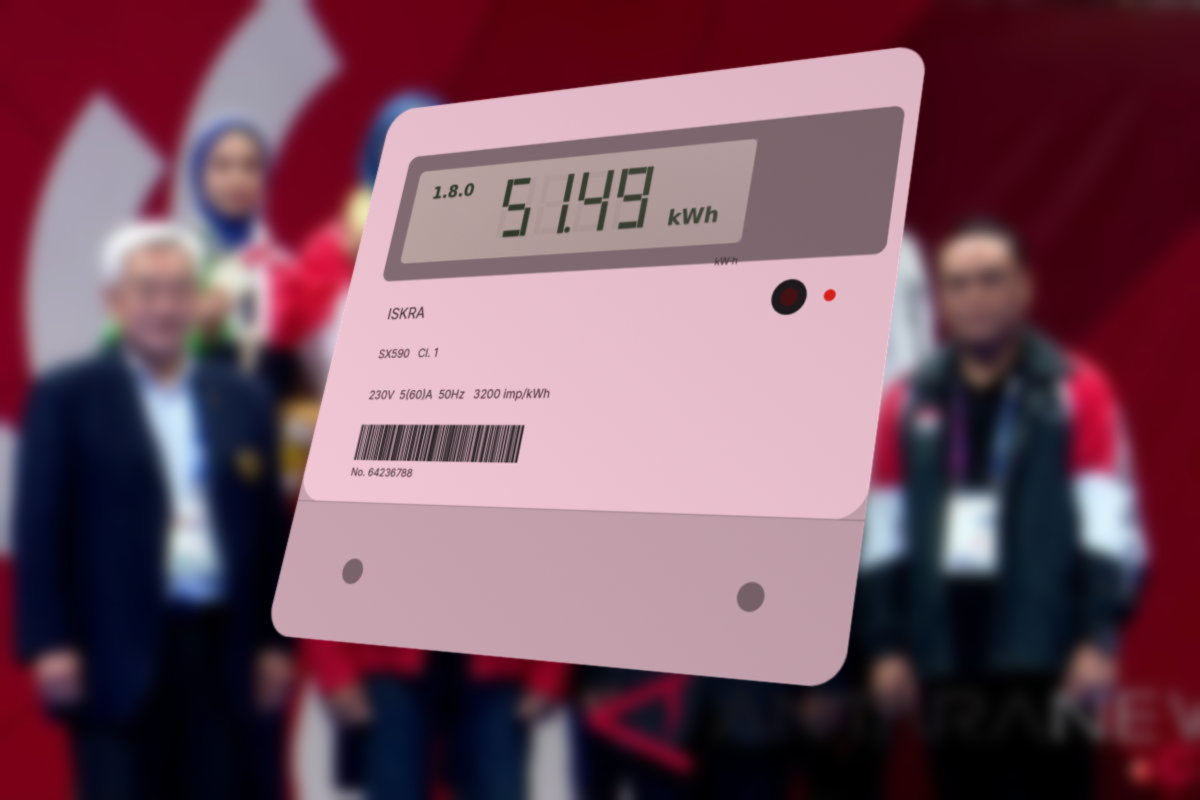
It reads 51.49 kWh
